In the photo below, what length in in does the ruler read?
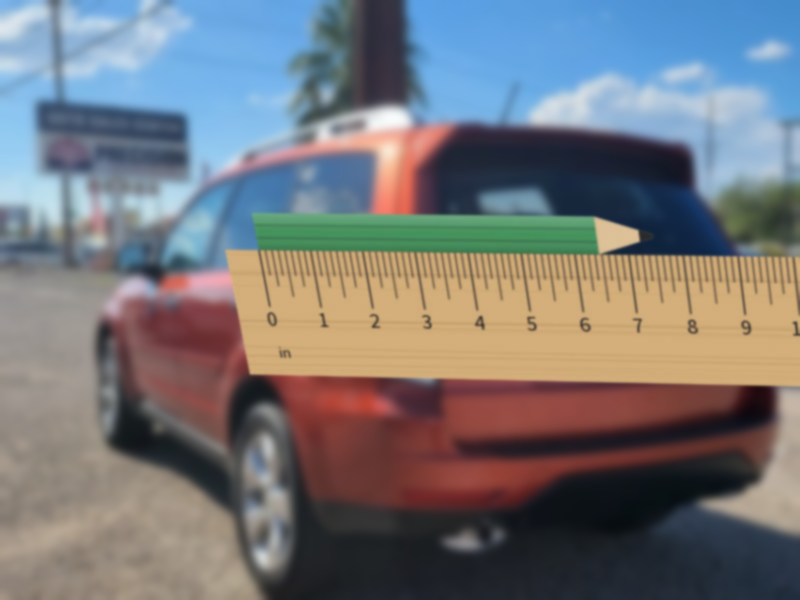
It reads 7.5 in
